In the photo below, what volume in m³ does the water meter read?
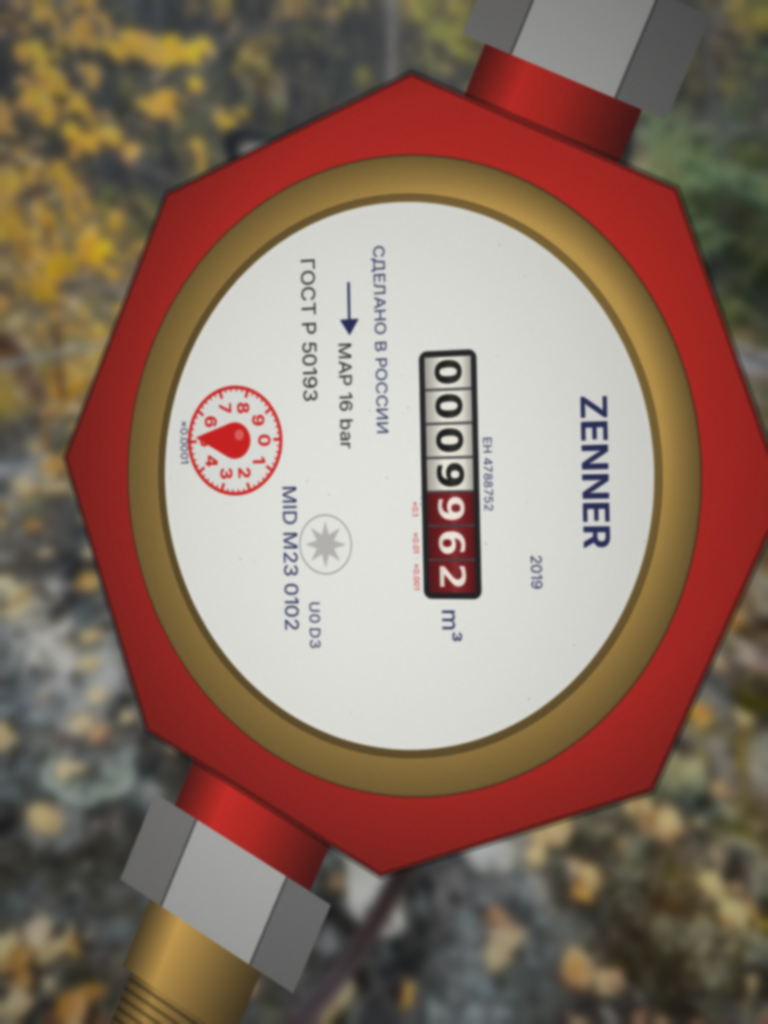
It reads 9.9625 m³
